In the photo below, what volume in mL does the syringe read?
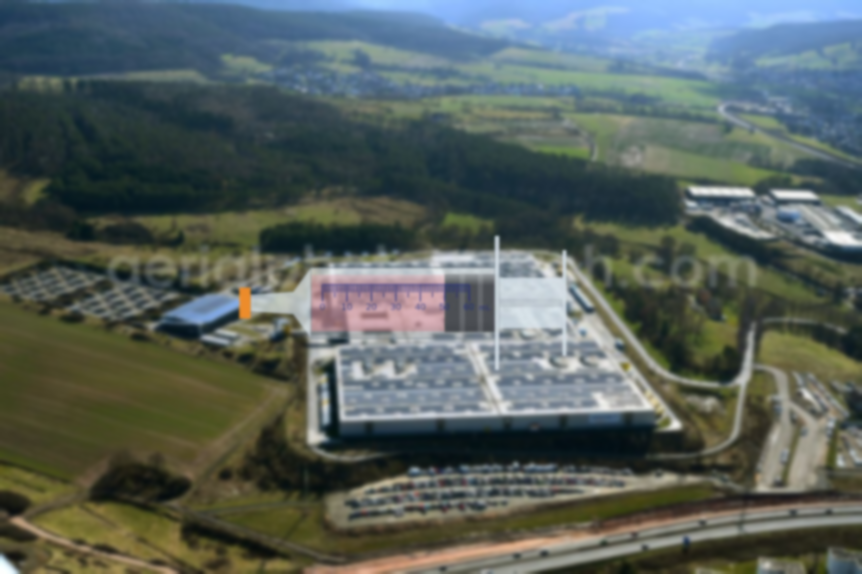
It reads 50 mL
